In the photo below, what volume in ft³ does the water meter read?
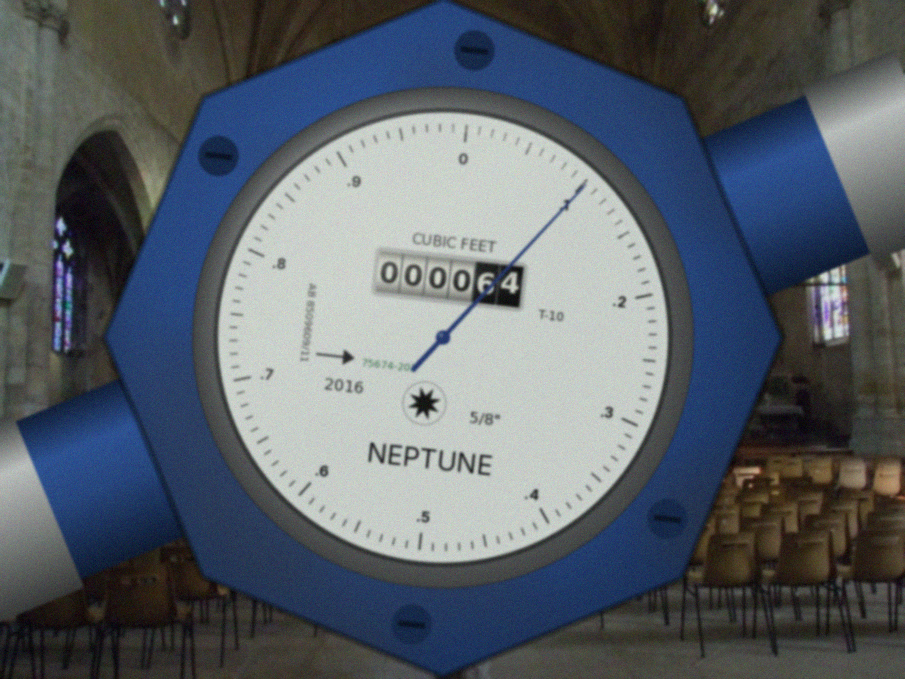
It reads 64.10 ft³
